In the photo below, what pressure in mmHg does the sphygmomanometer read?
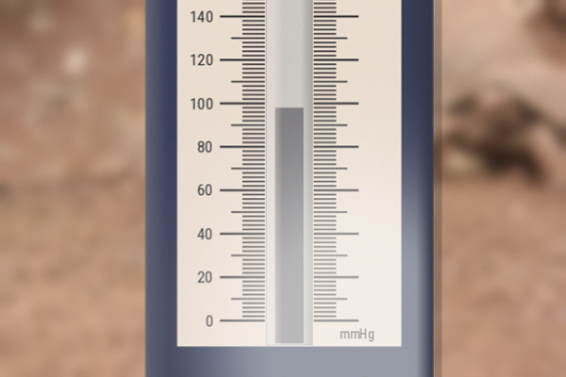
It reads 98 mmHg
